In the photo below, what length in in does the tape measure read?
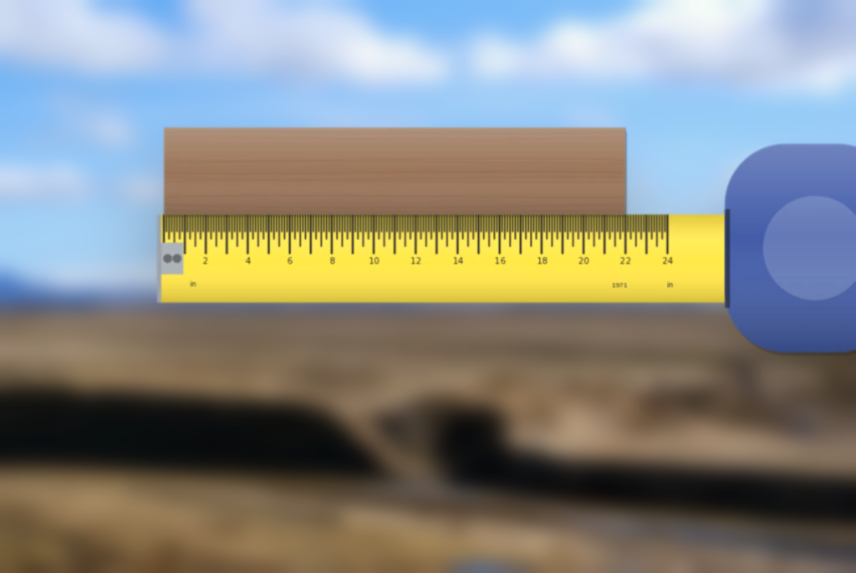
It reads 22 in
